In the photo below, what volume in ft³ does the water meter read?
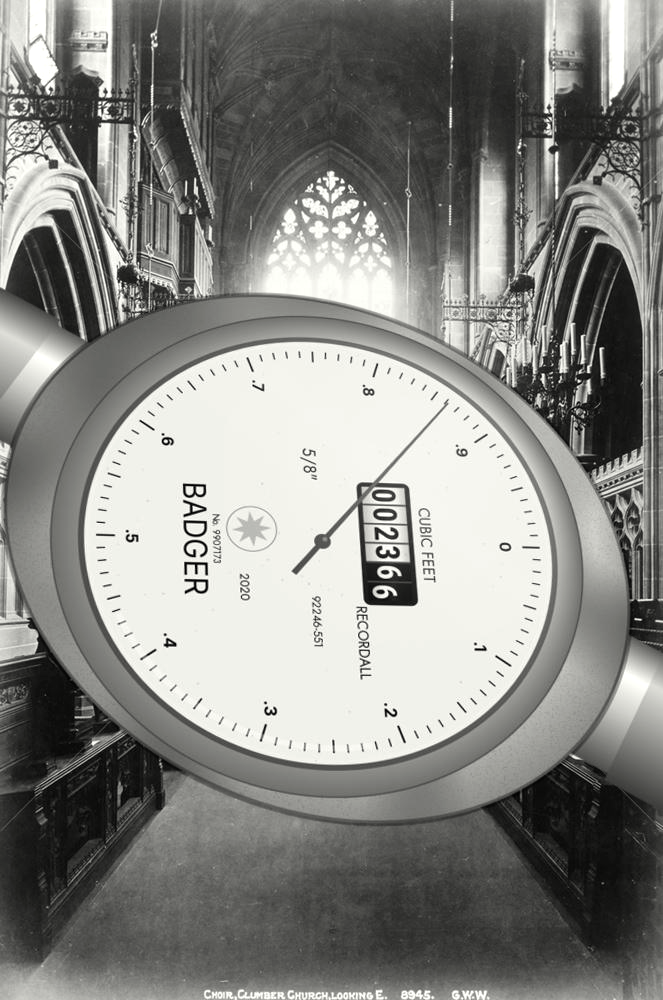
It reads 2365.86 ft³
